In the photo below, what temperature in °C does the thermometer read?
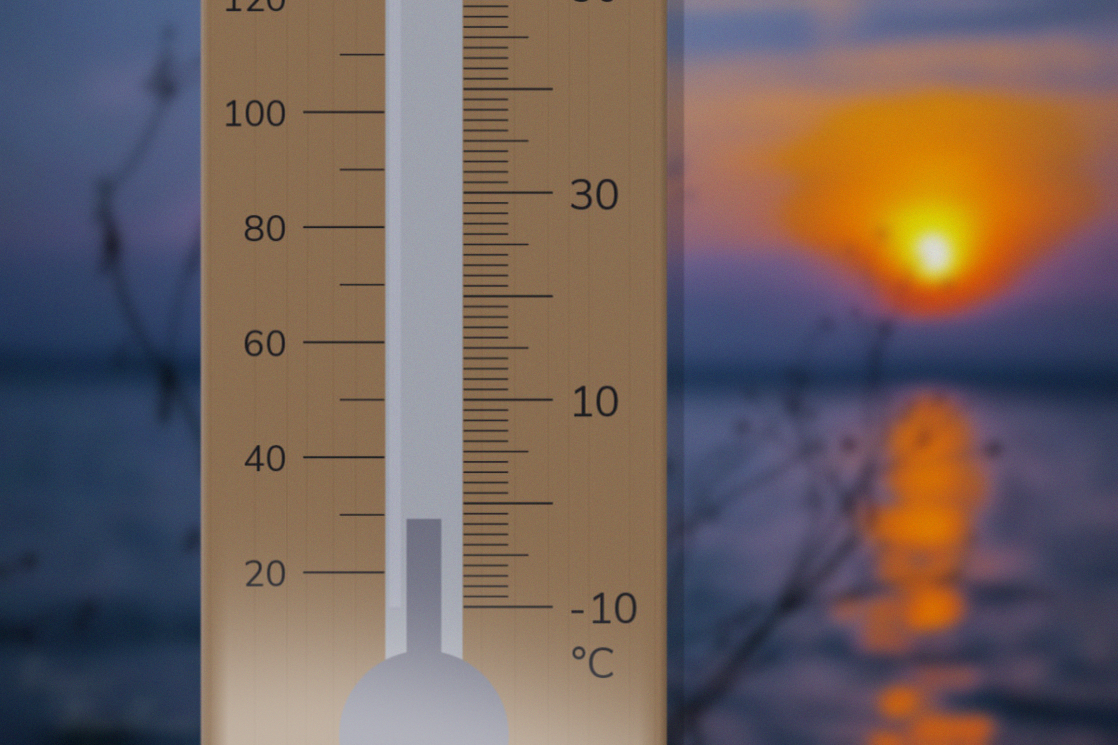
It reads -1.5 °C
